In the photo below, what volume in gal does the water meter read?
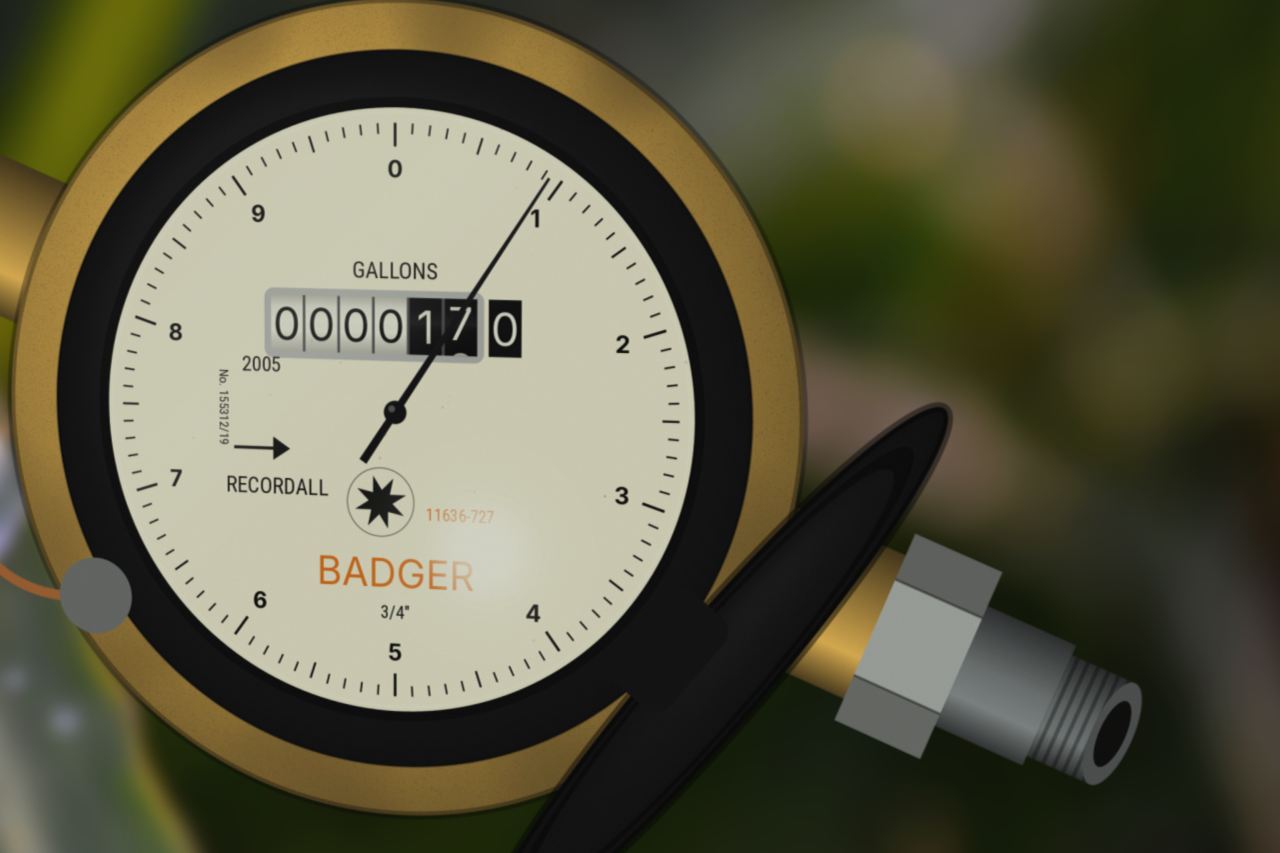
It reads 170.9 gal
